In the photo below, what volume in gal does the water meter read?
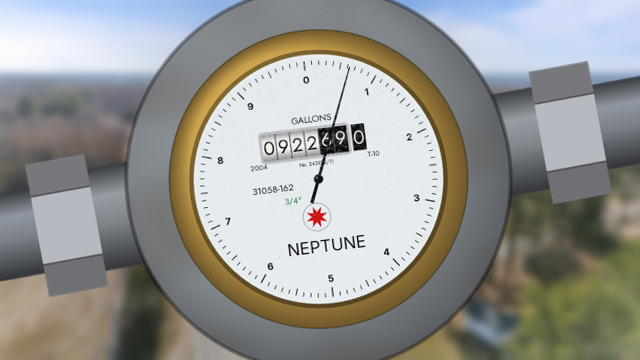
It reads 922690.6 gal
